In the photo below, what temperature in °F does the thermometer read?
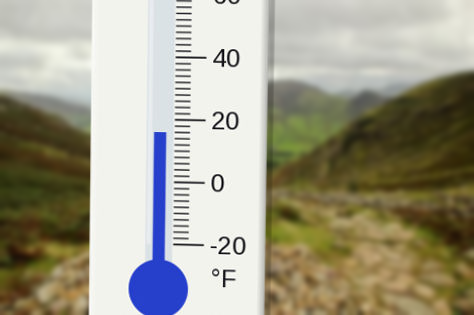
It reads 16 °F
